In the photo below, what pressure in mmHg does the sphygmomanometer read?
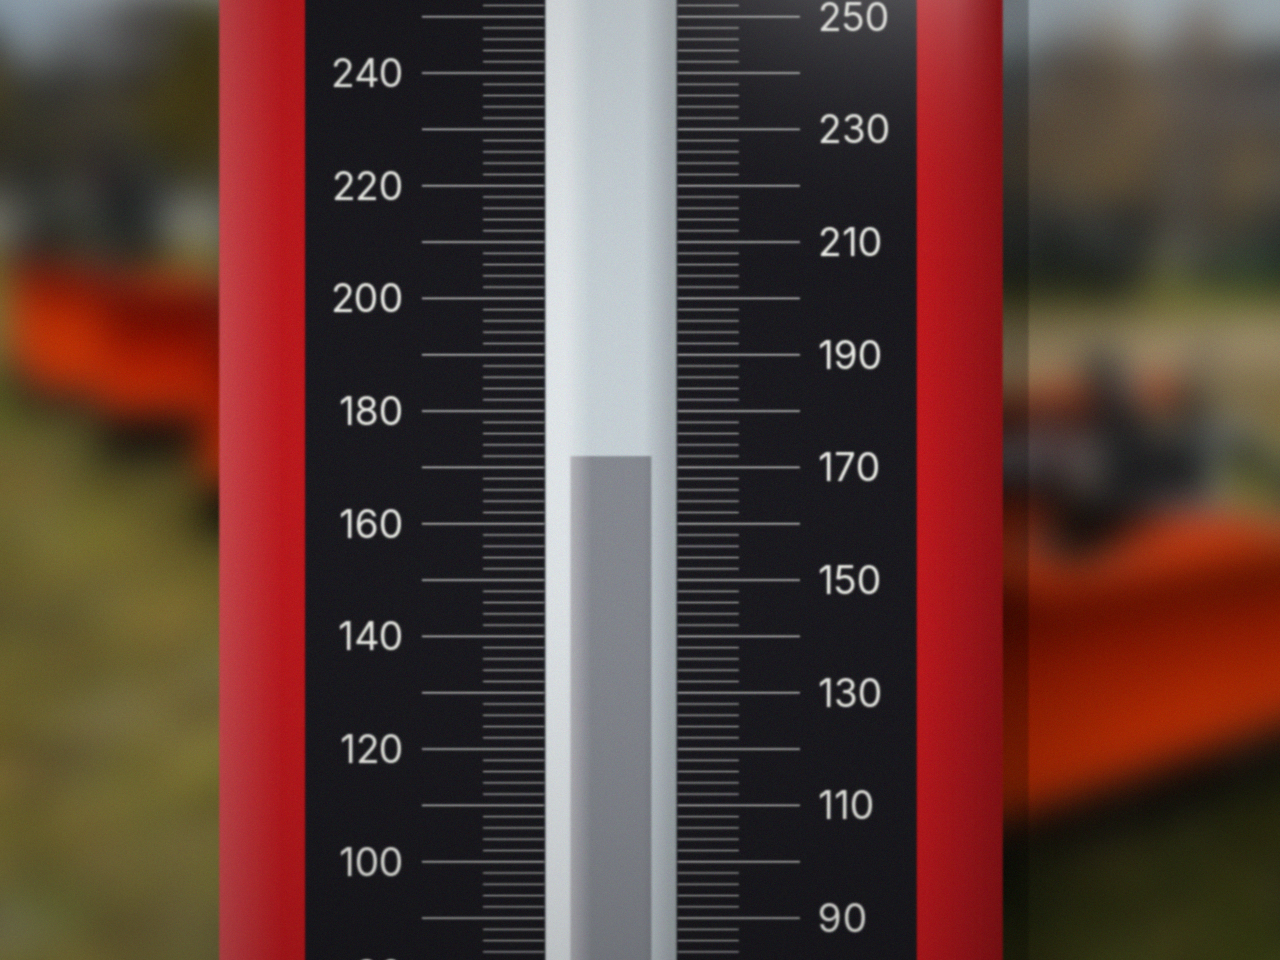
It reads 172 mmHg
